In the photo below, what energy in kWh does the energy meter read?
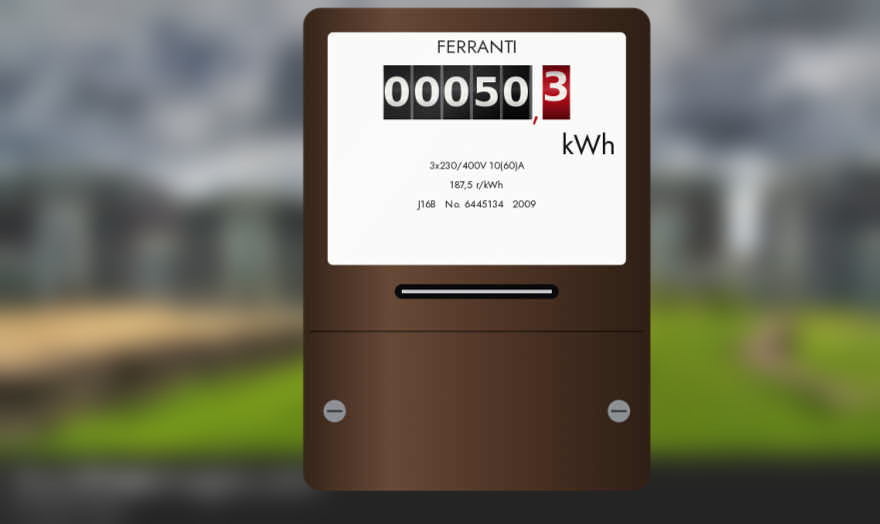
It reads 50.3 kWh
